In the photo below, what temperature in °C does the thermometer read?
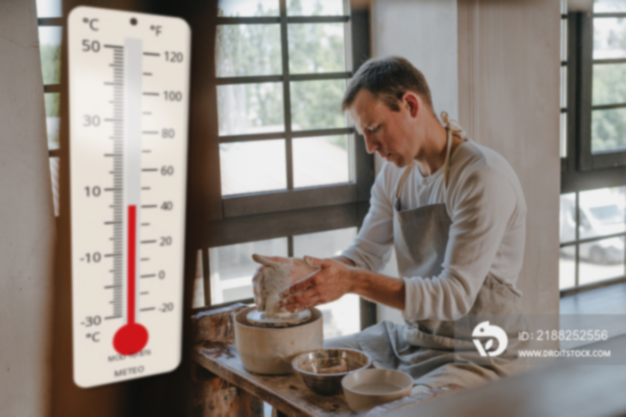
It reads 5 °C
